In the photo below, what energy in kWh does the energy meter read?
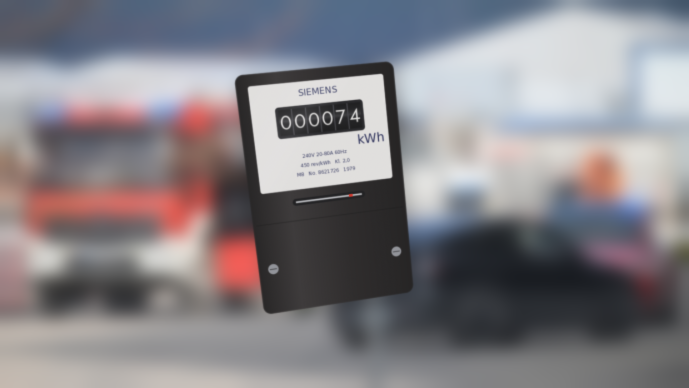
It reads 74 kWh
